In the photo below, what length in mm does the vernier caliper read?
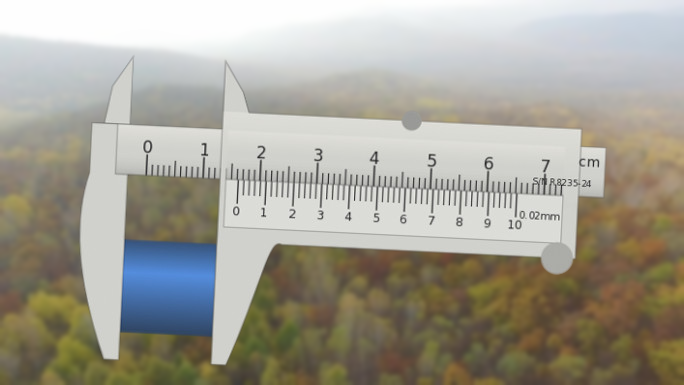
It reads 16.2 mm
